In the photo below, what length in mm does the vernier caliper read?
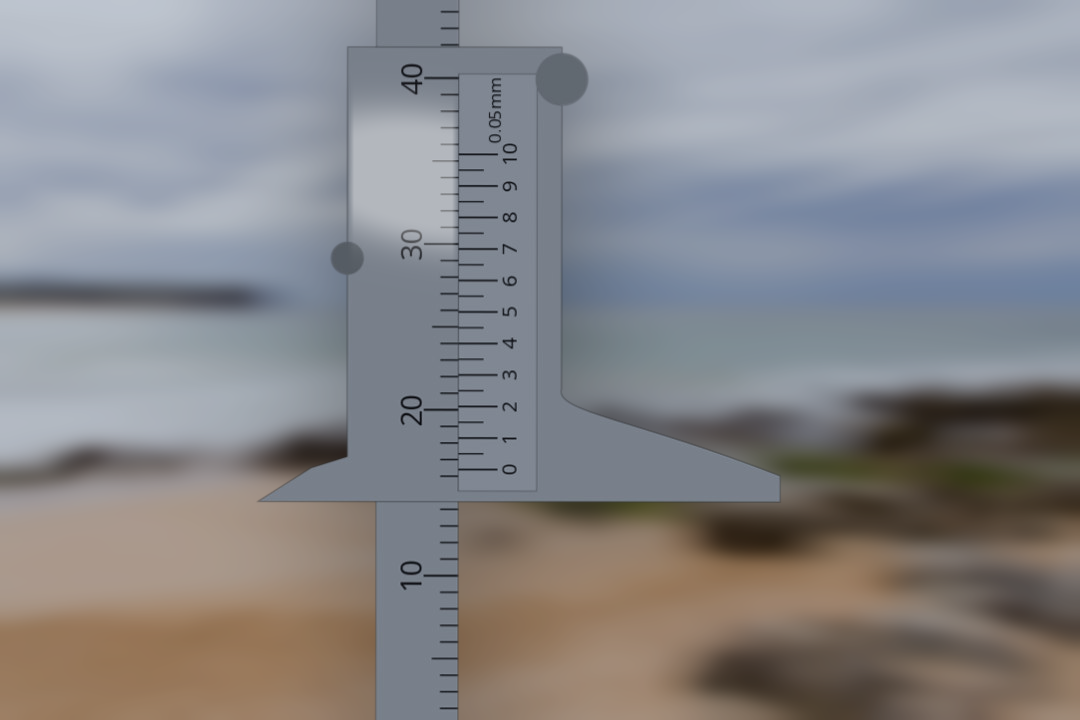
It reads 16.4 mm
